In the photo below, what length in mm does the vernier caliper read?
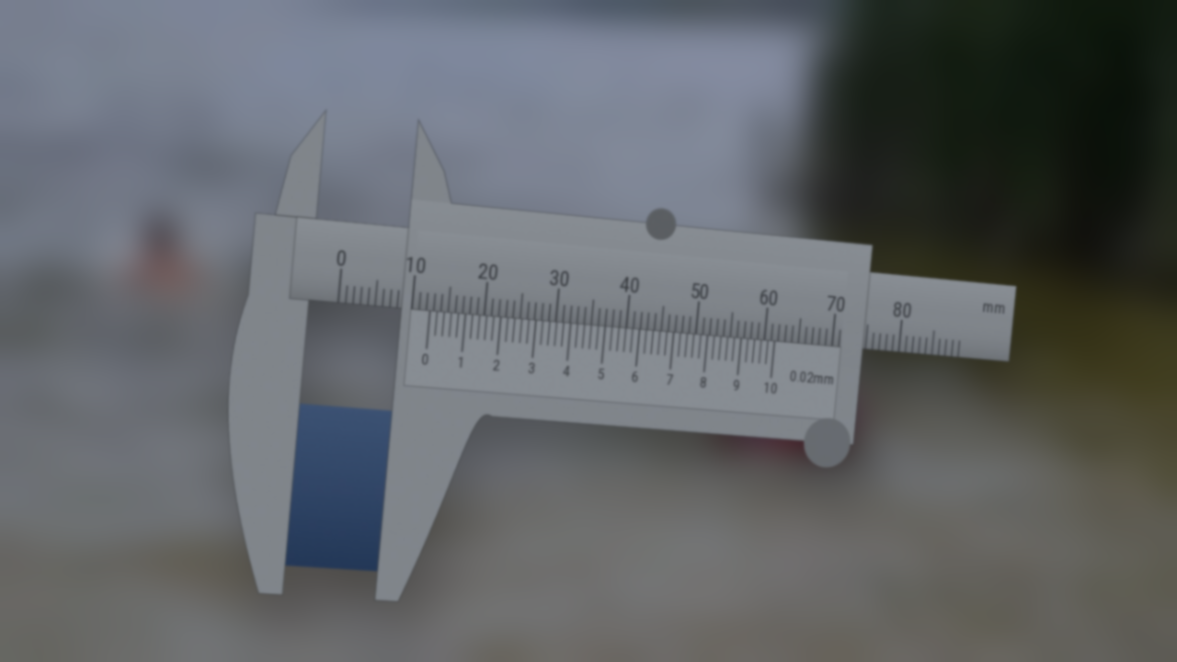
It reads 12.5 mm
